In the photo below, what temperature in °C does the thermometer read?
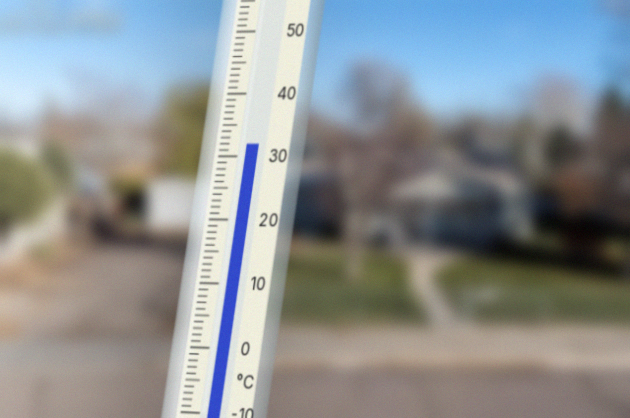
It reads 32 °C
